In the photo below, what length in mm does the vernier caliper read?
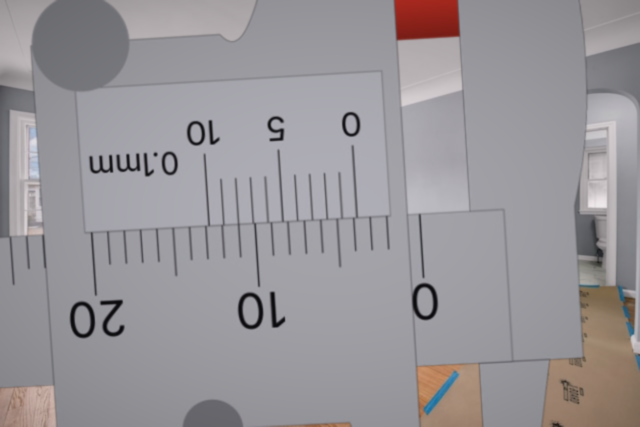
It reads 3.8 mm
